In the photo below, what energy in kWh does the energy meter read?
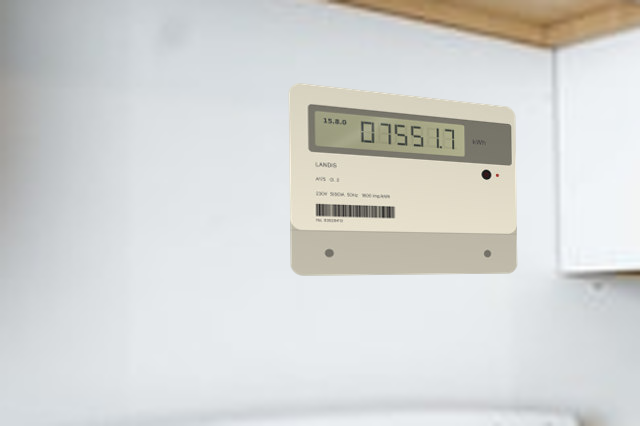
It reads 7551.7 kWh
